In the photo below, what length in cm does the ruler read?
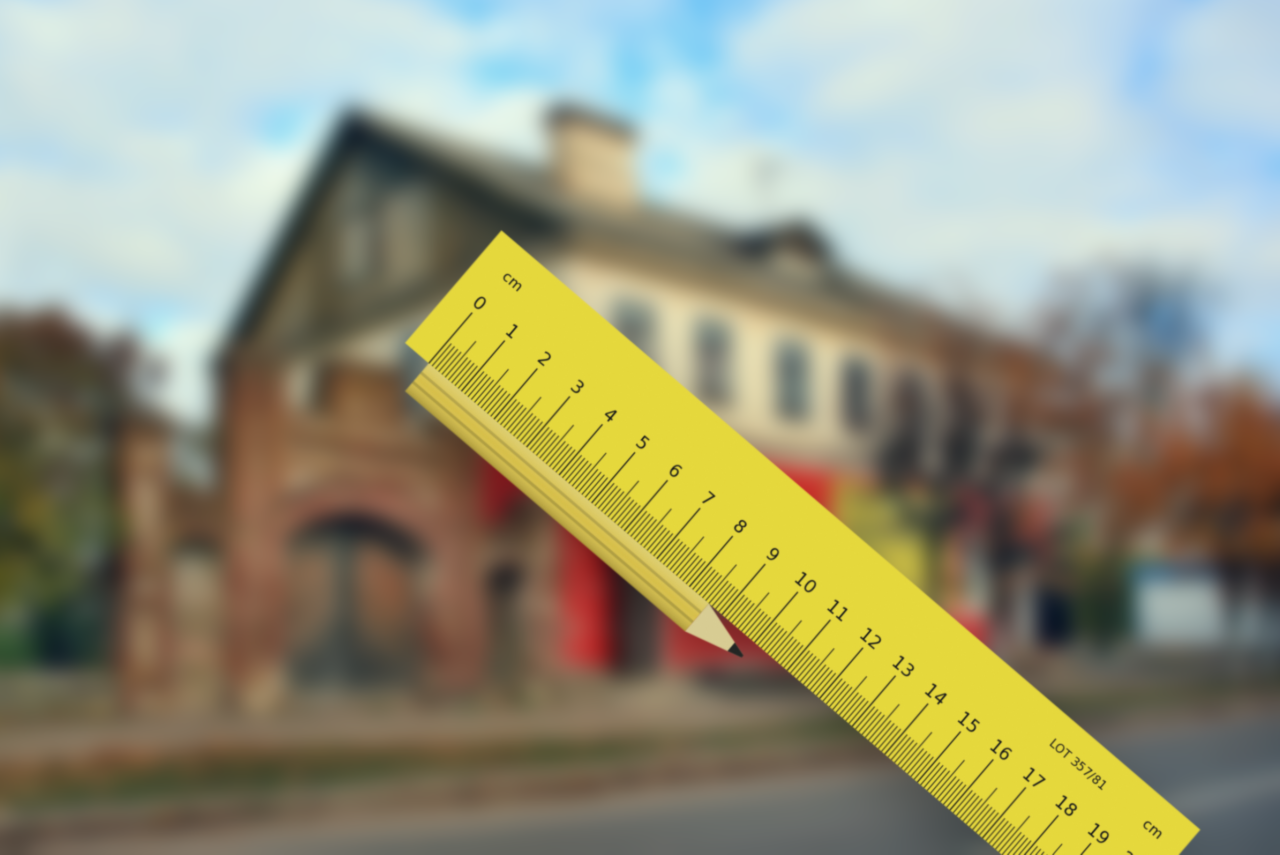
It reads 10 cm
